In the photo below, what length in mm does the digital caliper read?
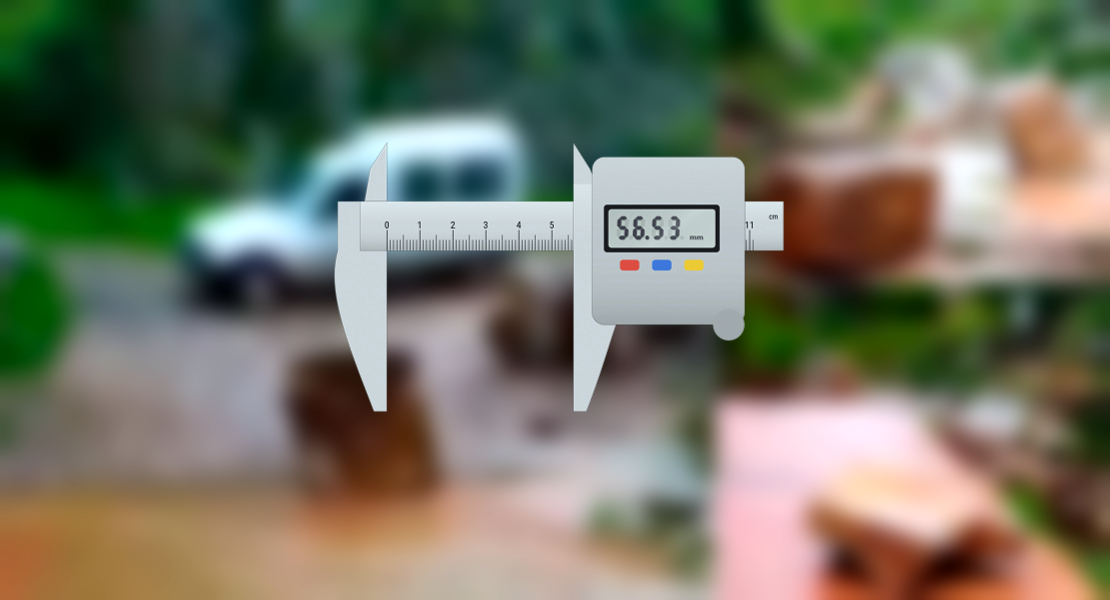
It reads 56.53 mm
